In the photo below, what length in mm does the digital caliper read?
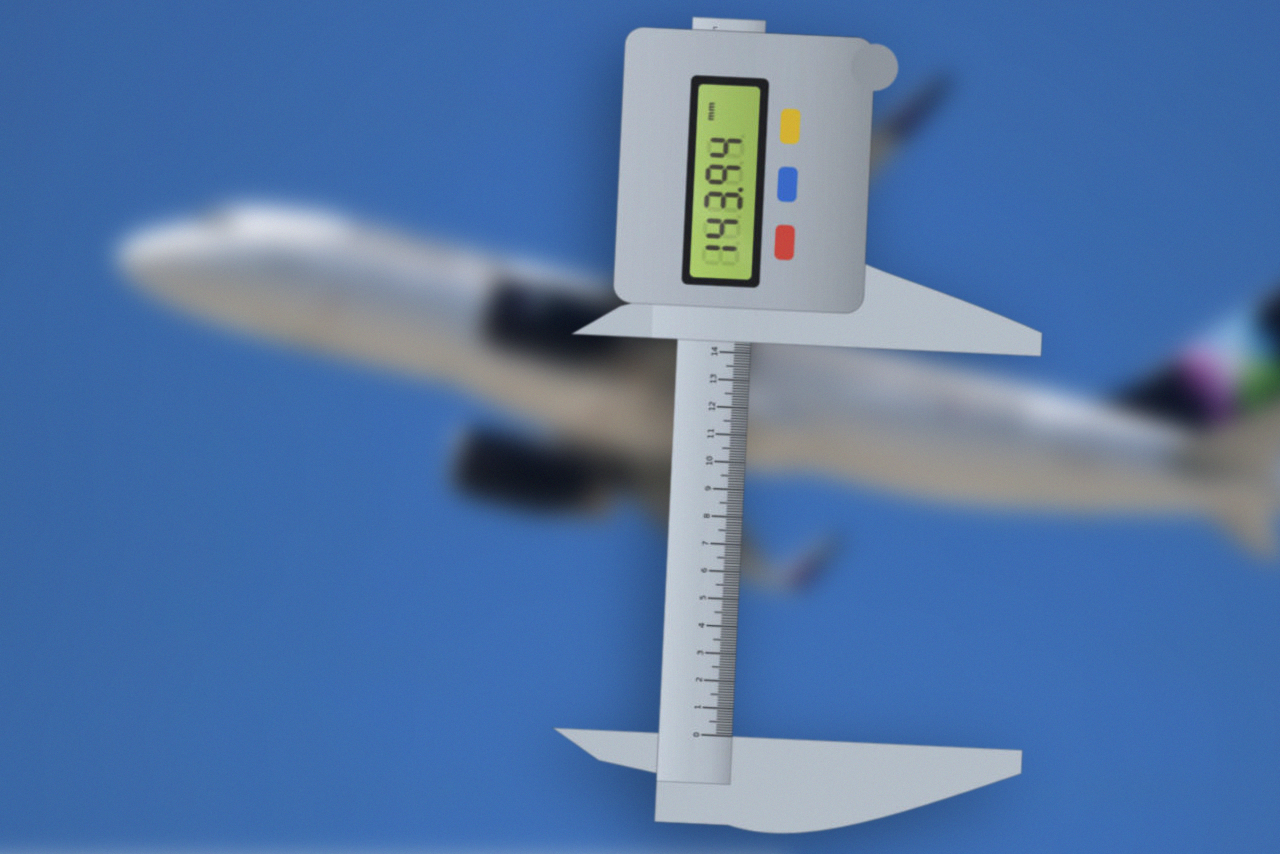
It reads 143.94 mm
